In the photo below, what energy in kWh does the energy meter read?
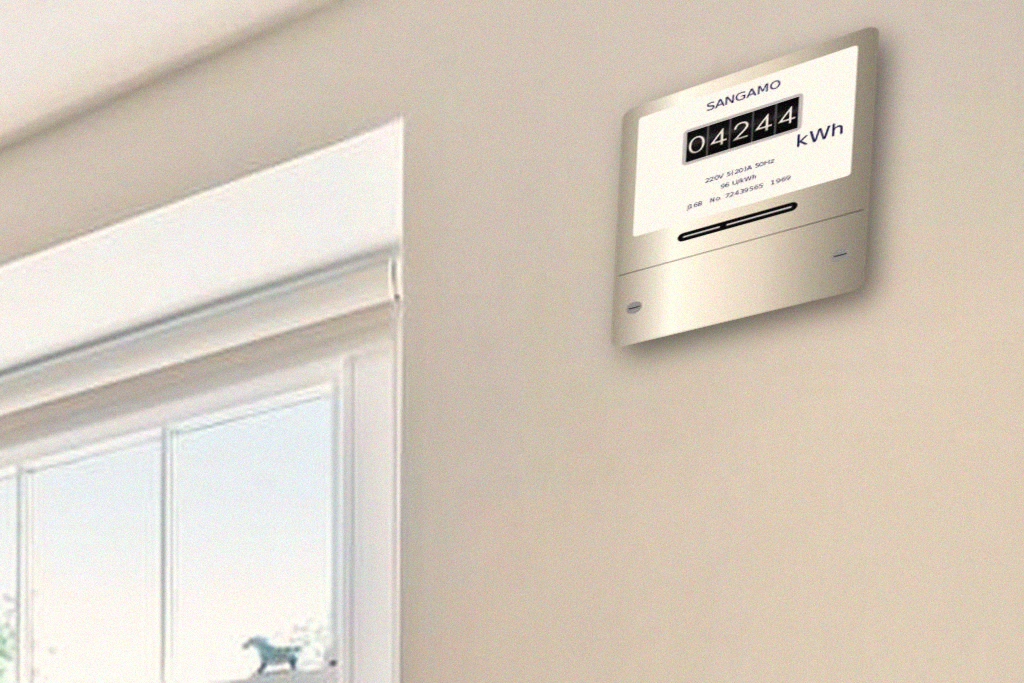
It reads 4244 kWh
